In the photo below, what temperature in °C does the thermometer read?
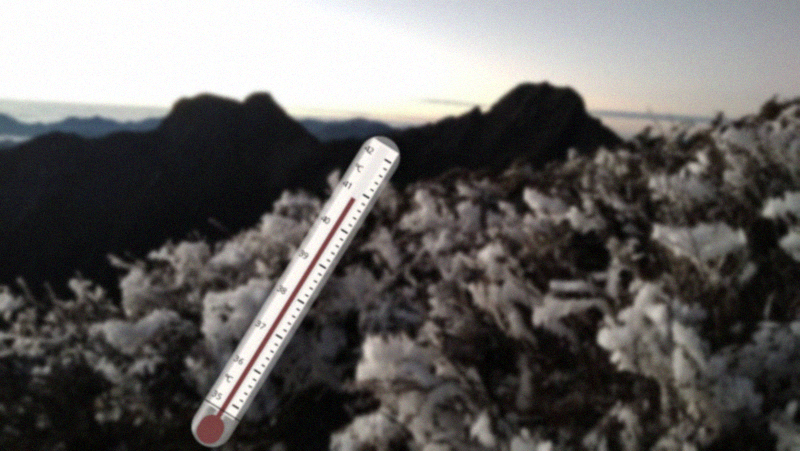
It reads 40.8 °C
